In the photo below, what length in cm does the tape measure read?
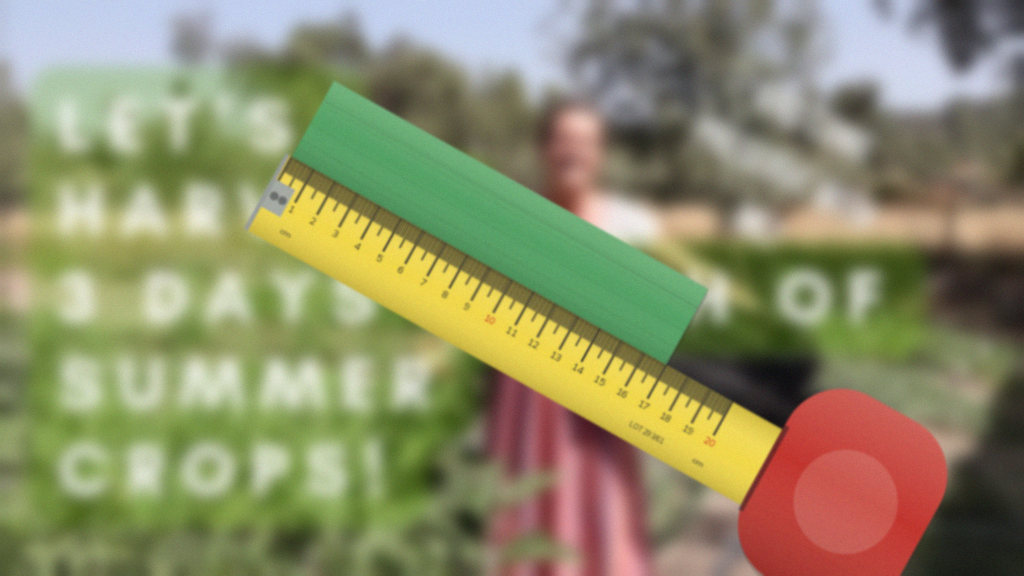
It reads 17 cm
